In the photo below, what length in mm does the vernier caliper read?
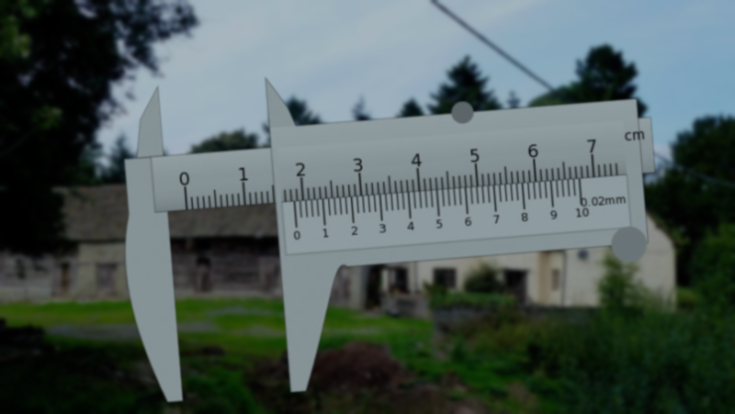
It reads 18.5 mm
